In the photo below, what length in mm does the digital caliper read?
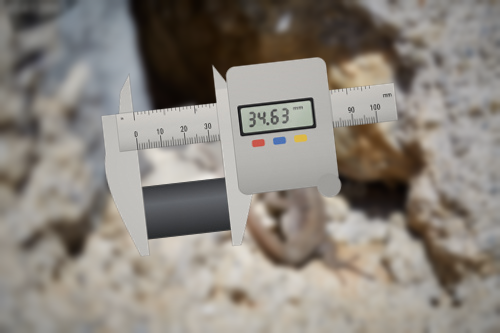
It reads 34.63 mm
